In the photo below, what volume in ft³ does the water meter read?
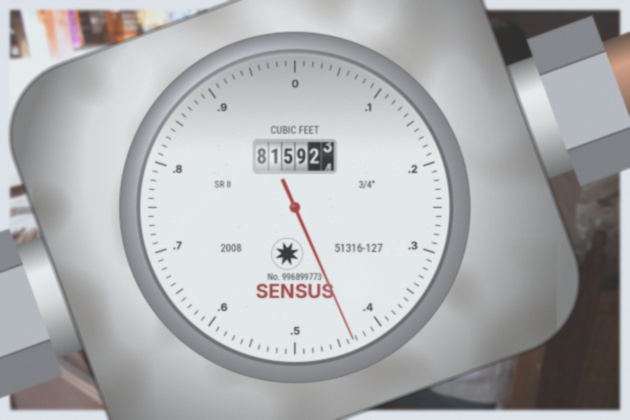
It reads 815923.43 ft³
